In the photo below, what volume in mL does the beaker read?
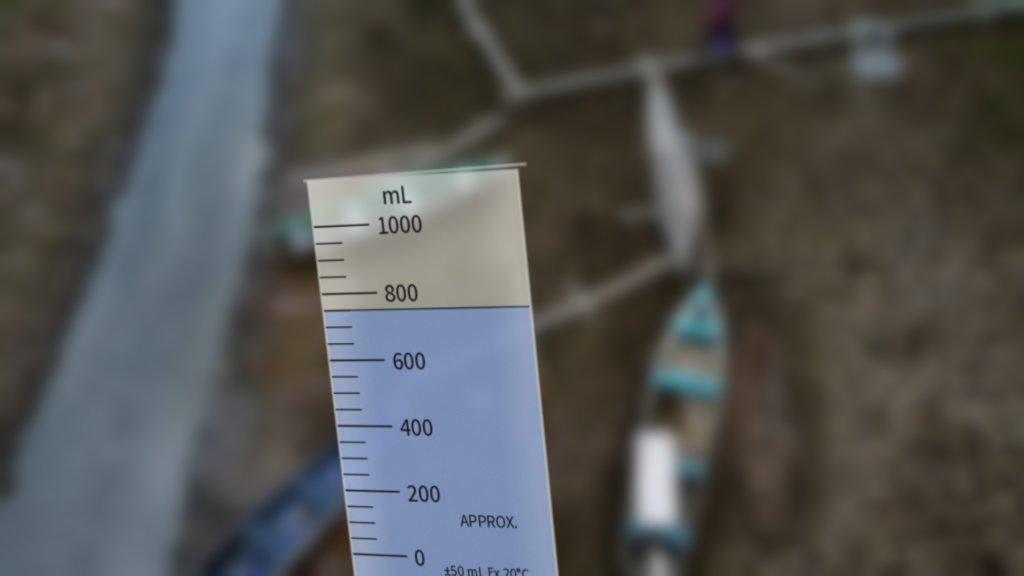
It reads 750 mL
